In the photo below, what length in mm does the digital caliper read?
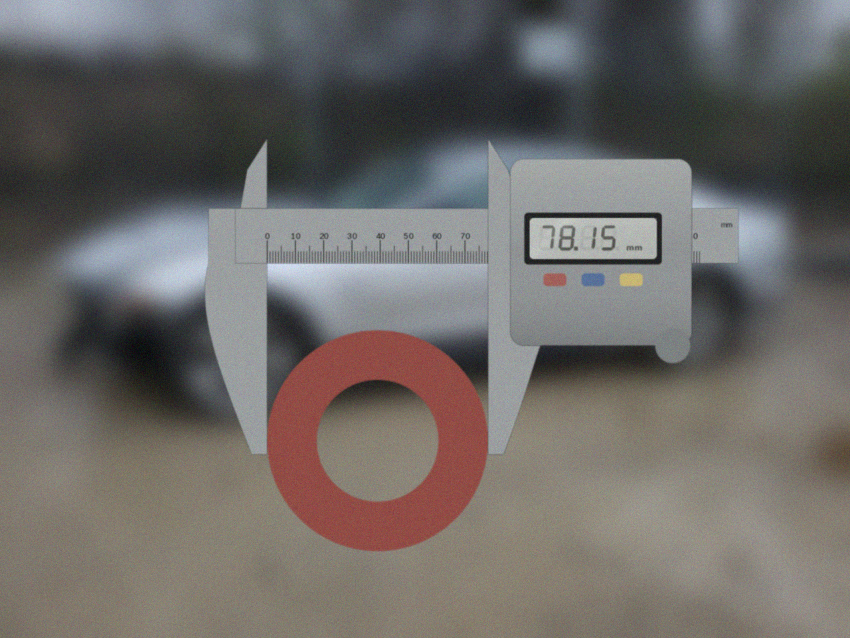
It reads 78.15 mm
